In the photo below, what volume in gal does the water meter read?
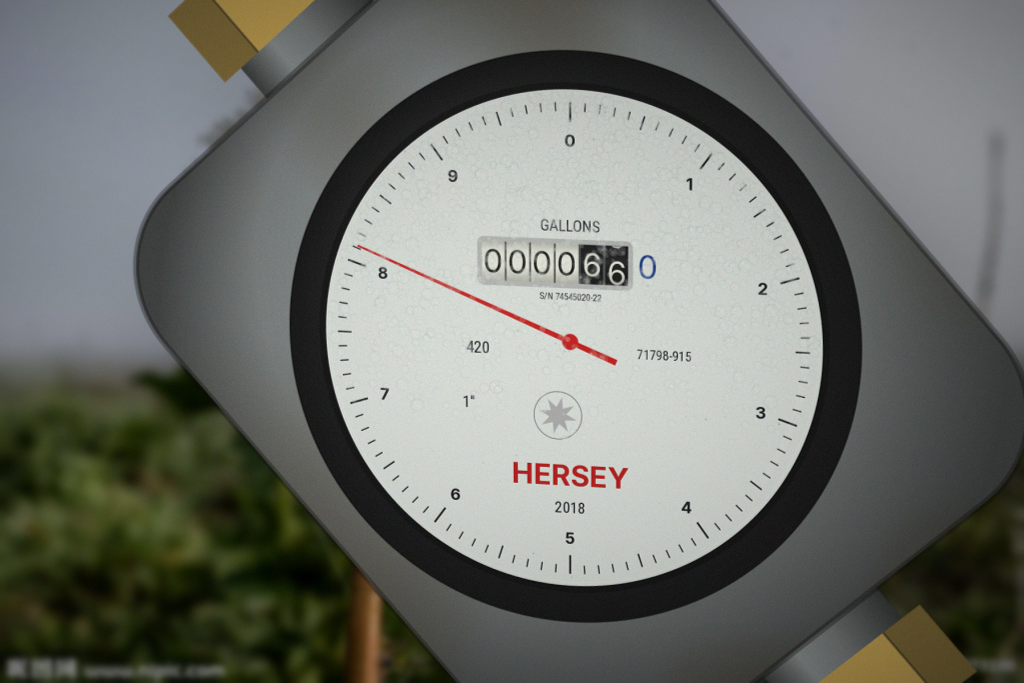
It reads 658.1 gal
